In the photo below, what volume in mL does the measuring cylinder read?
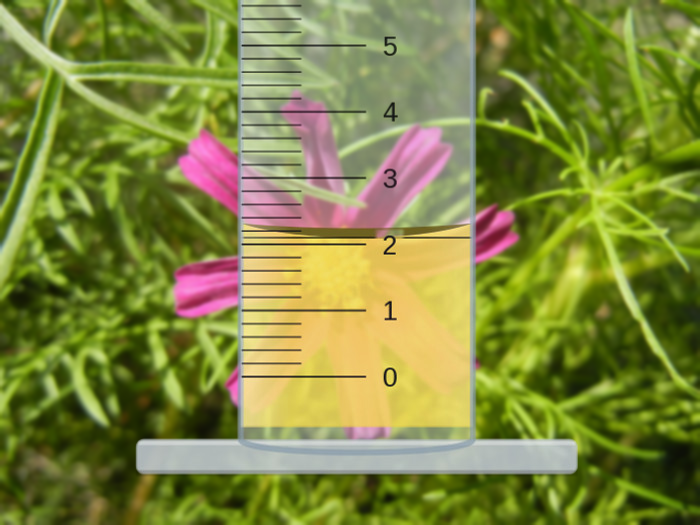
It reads 2.1 mL
